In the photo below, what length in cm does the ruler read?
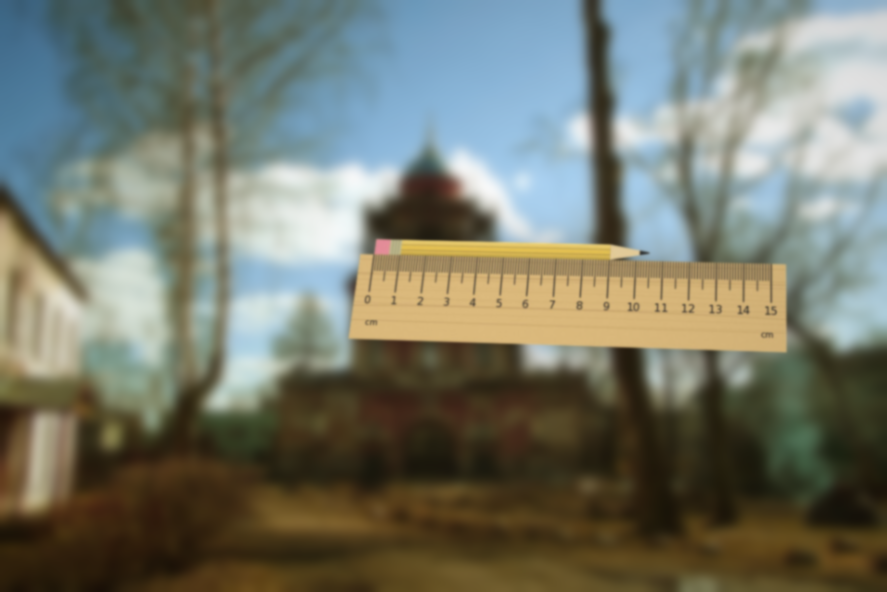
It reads 10.5 cm
